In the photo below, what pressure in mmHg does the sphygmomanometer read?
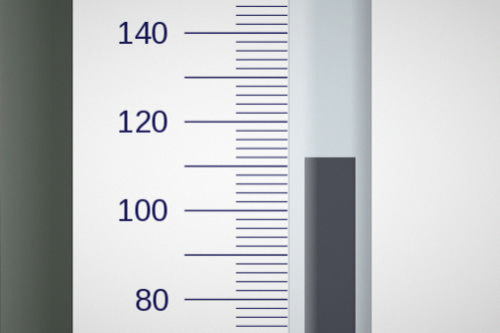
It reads 112 mmHg
